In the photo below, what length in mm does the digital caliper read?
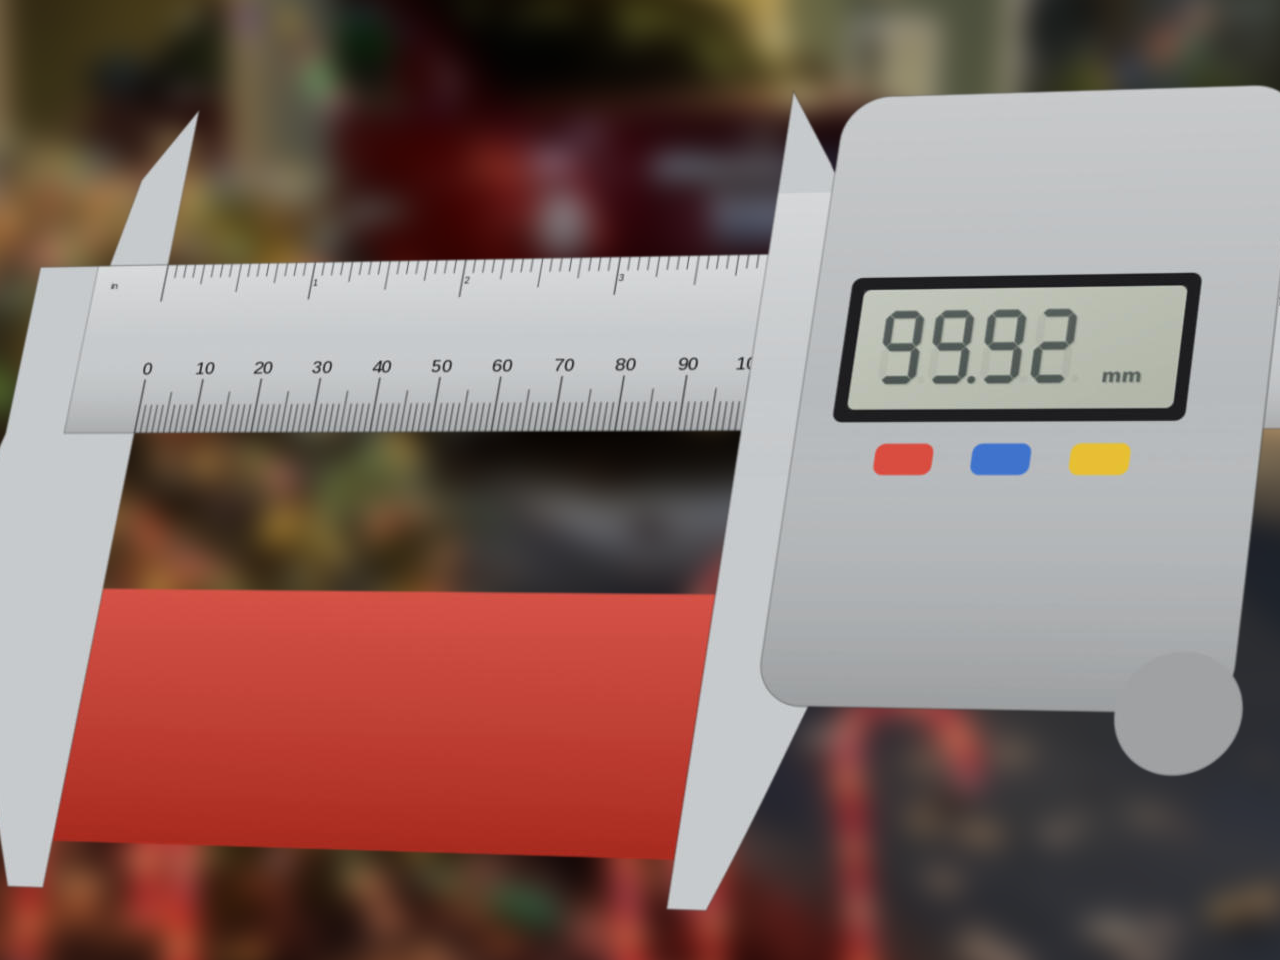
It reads 99.92 mm
